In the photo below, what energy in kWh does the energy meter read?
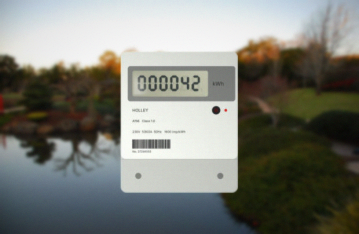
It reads 42 kWh
